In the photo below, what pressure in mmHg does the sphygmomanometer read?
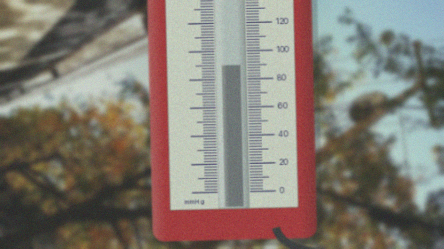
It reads 90 mmHg
